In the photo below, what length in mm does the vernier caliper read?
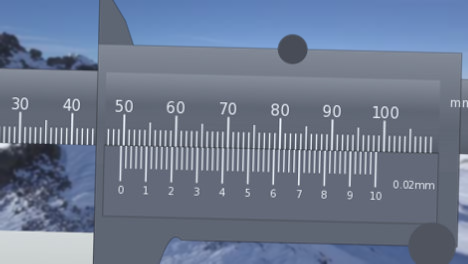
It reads 49.5 mm
